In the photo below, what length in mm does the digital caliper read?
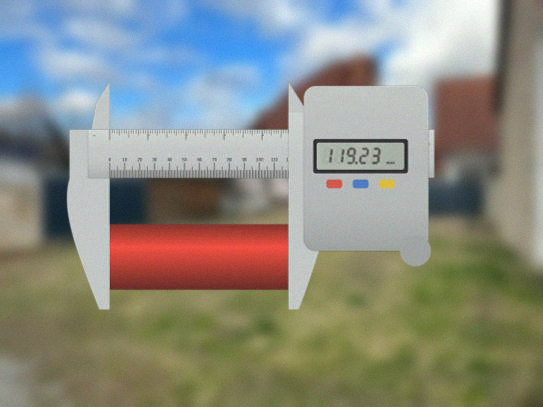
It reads 119.23 mm
